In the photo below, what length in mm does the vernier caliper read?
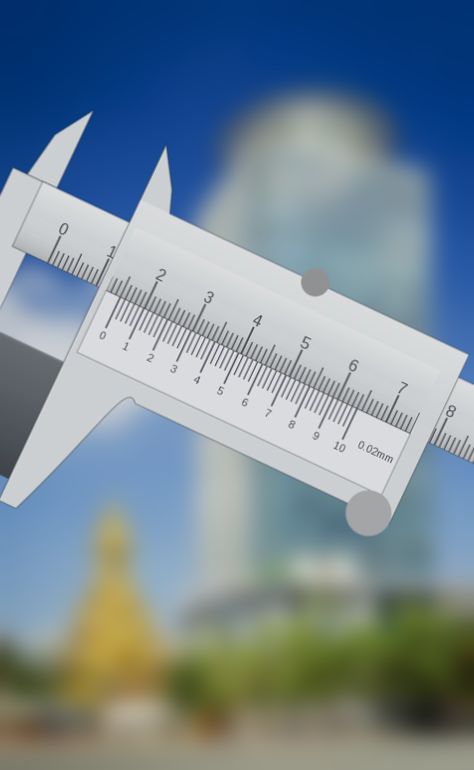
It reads 15.0 mm
